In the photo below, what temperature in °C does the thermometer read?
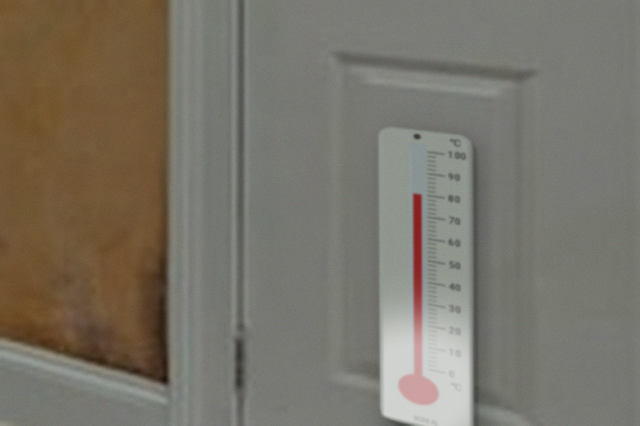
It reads 80 °C
